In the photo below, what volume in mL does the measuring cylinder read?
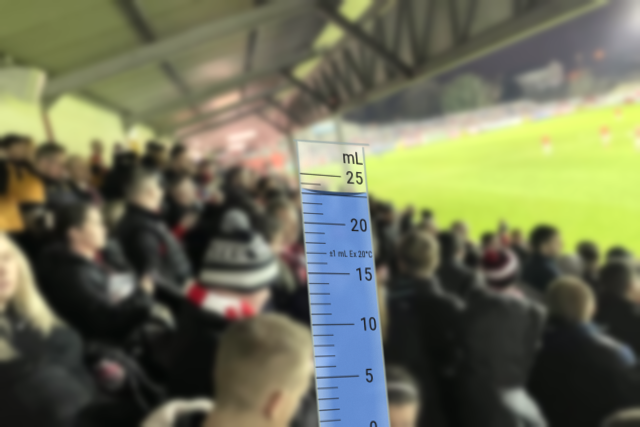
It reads 23 mL
